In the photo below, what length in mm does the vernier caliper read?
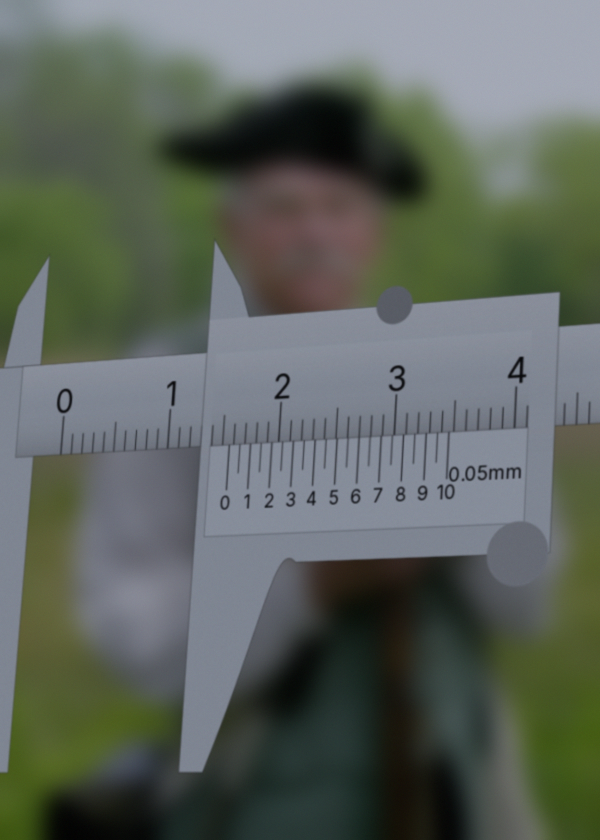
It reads 15.6 mm
